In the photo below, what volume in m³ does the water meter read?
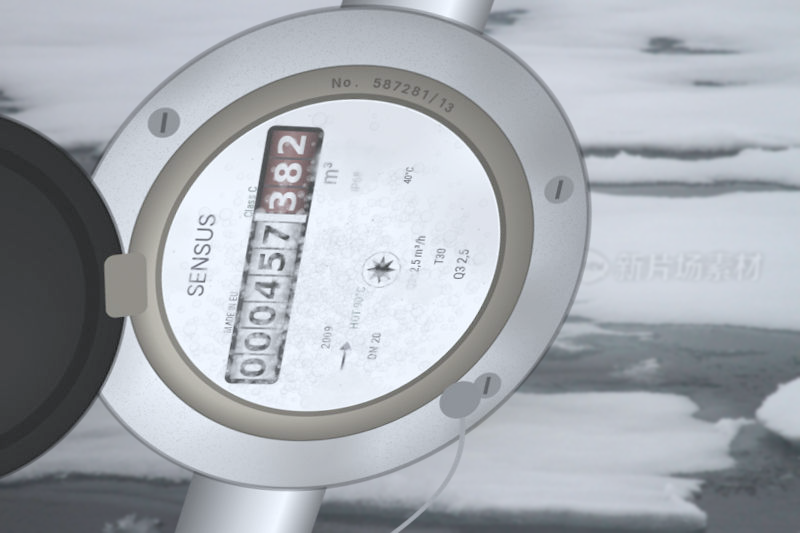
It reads 457.382 m³
